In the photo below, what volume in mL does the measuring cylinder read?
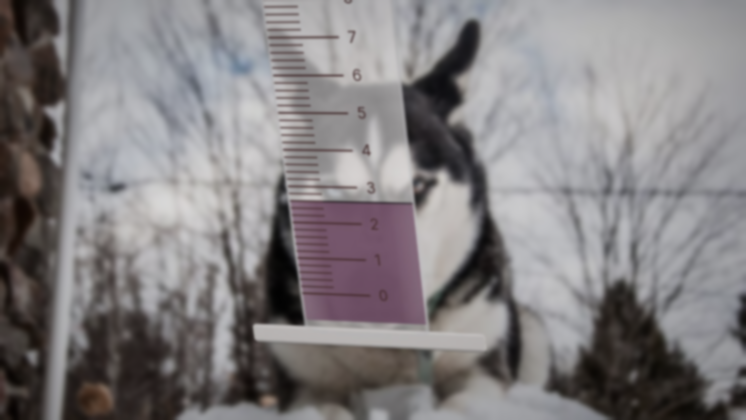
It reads 2.6 mL
